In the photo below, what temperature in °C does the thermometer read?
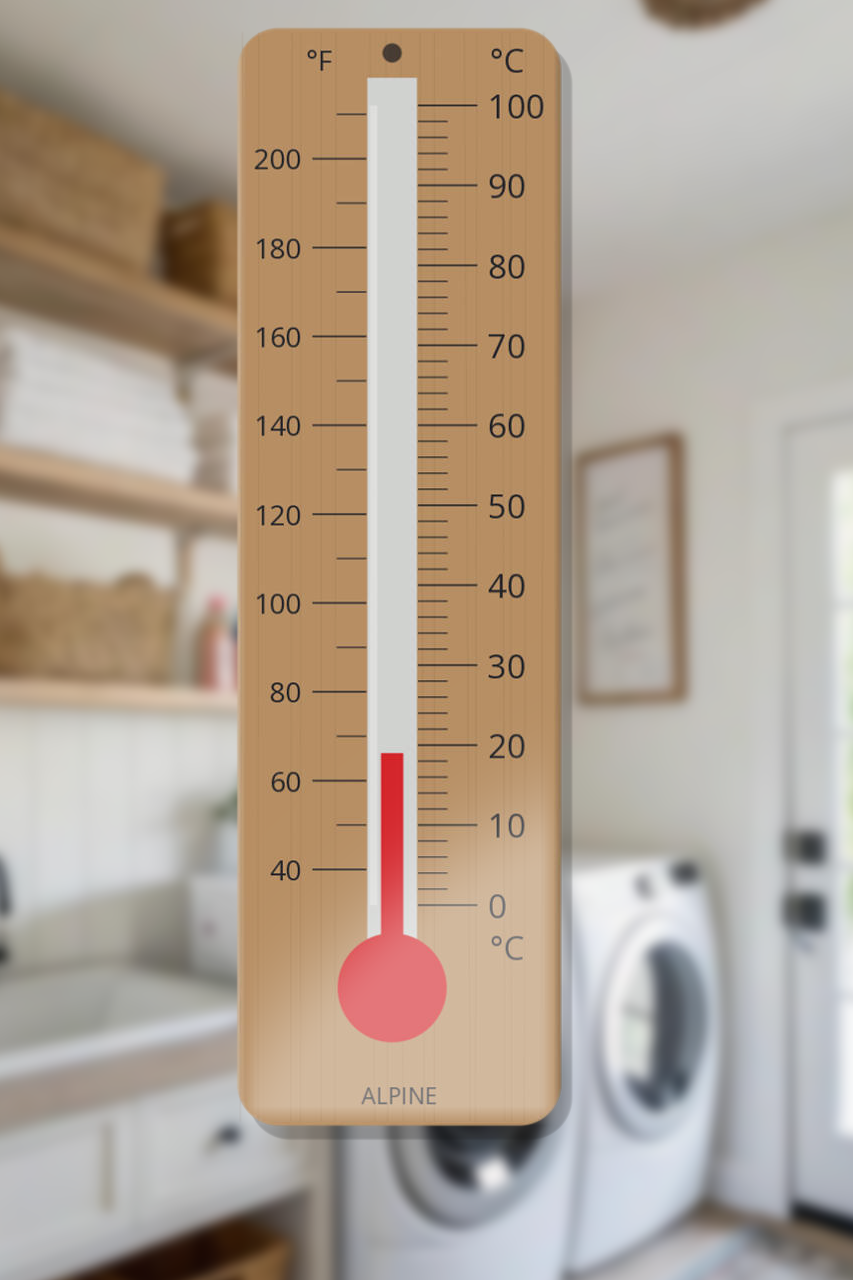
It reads 19 °C
